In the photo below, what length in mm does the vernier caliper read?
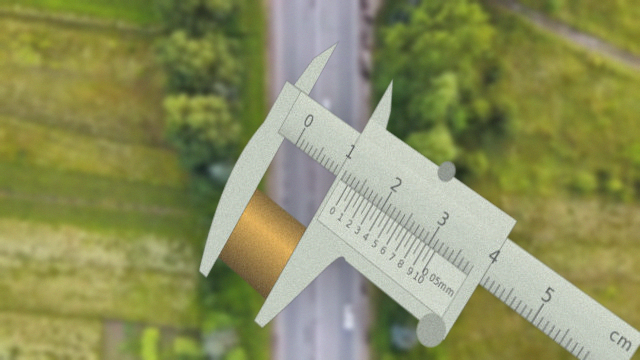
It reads 12.5 mm
